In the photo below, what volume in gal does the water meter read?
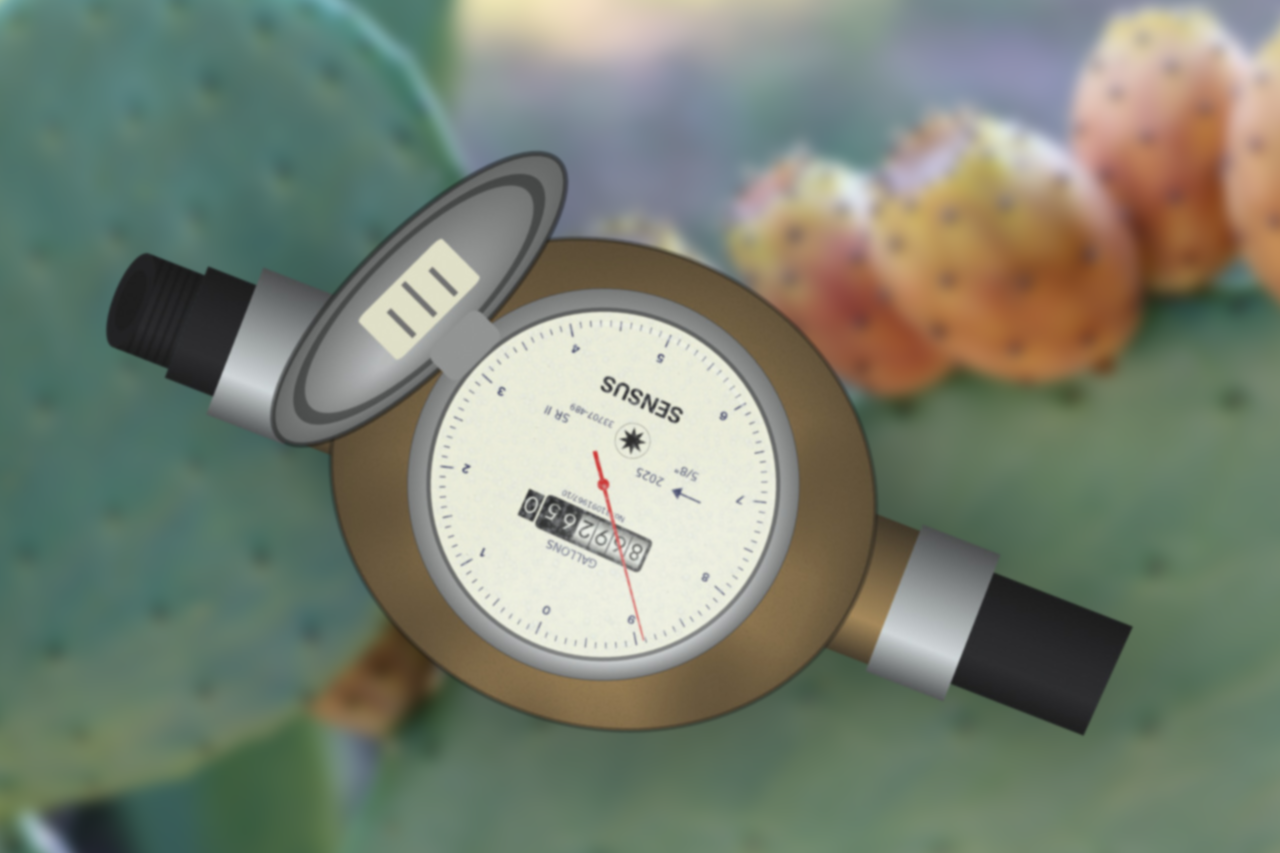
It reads 8692648.9 gal
